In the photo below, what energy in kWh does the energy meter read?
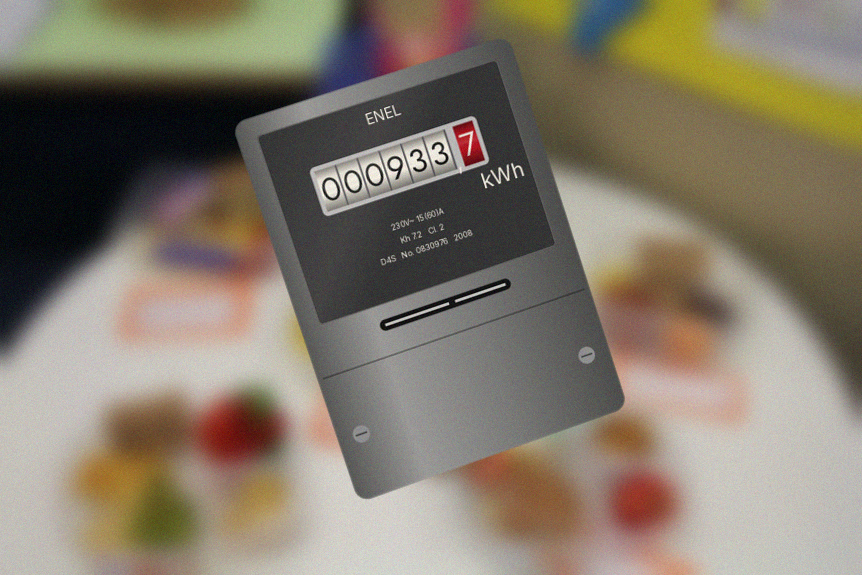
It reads 933.7 kWh
